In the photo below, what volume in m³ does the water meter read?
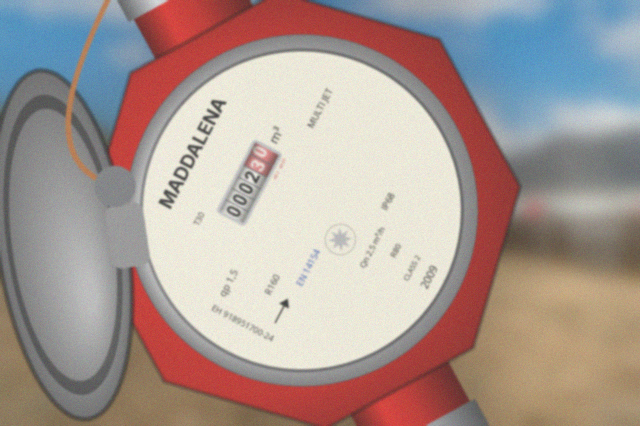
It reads 2.30 m³
